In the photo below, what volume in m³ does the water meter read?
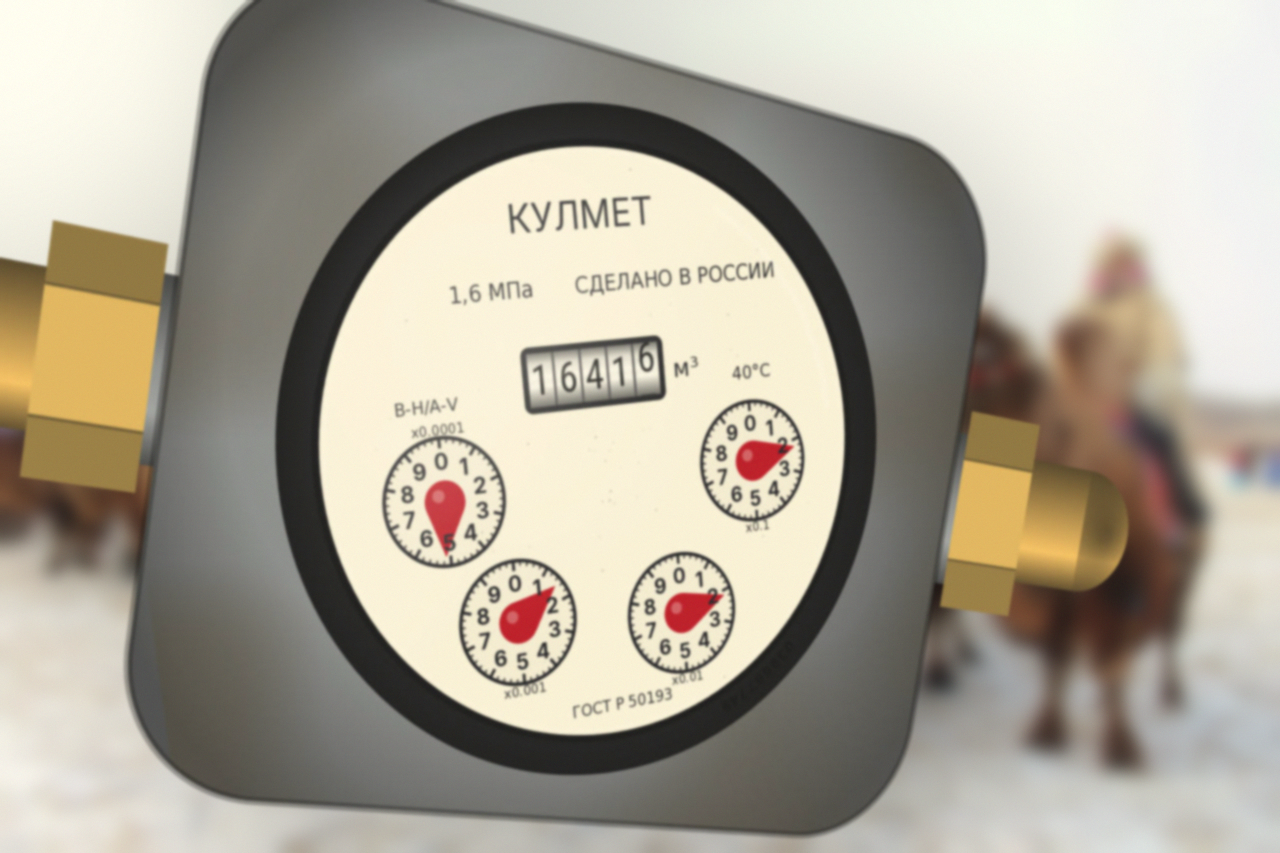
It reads 16416.2215 m³
